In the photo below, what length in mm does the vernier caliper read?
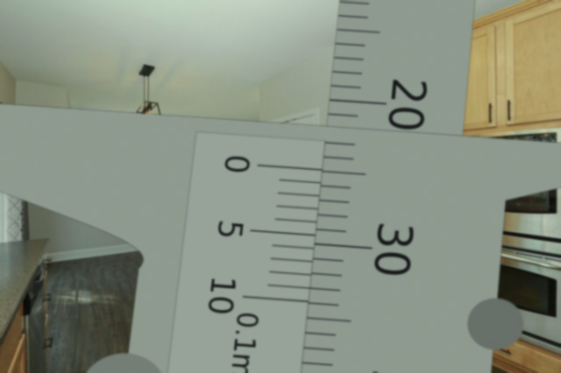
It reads 24.9 mm
